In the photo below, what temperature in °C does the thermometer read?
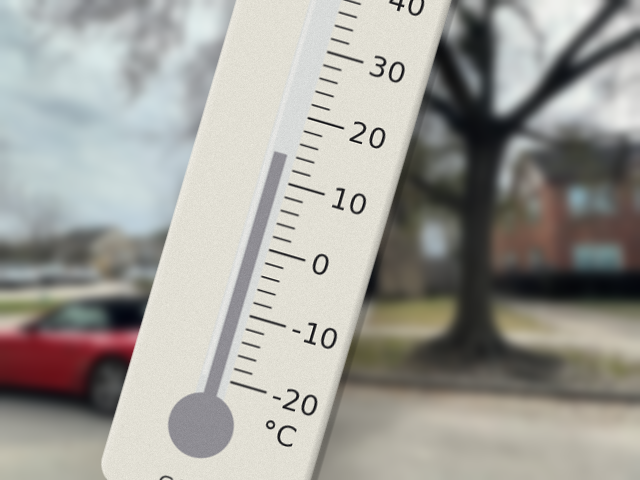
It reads 14 °C
